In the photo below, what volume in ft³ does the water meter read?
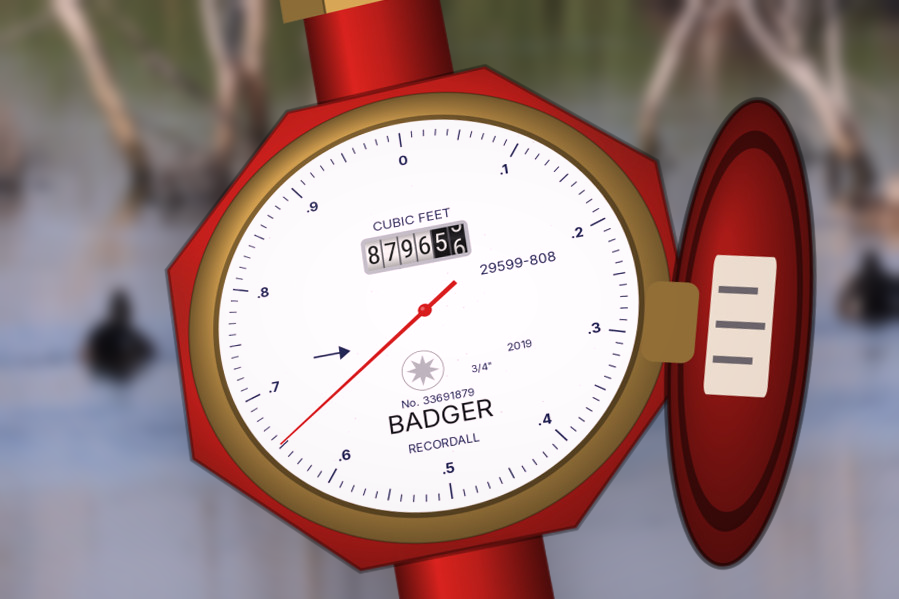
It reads 879655.65 ft³
